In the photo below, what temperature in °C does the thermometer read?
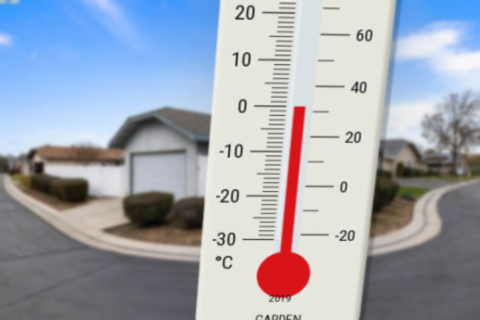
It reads 0 °C
